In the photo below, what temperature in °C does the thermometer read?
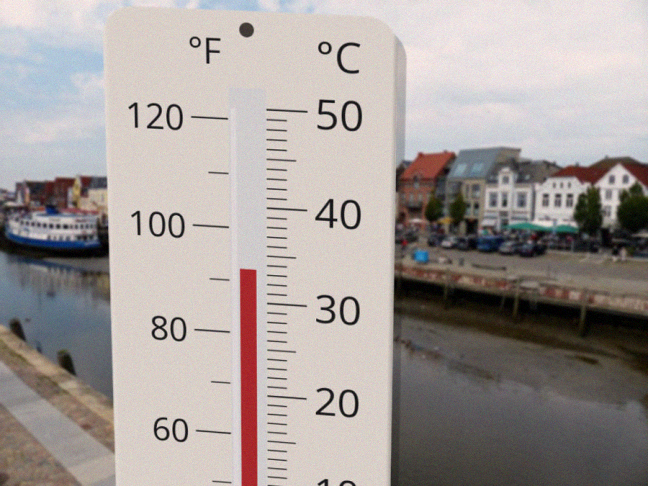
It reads 33.5 °C
